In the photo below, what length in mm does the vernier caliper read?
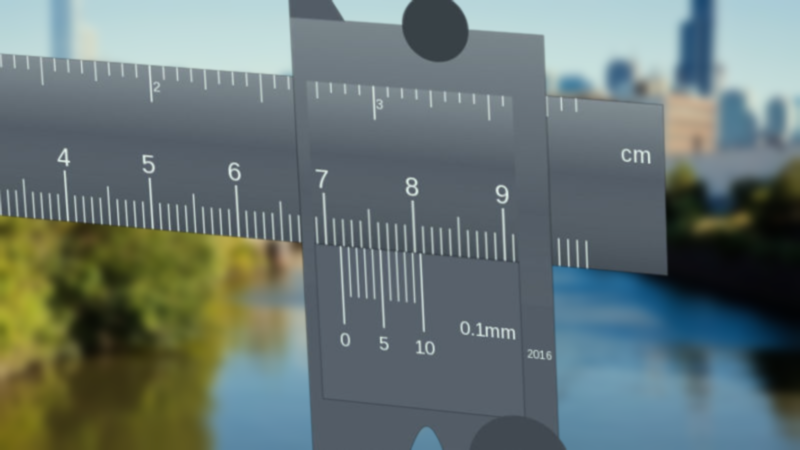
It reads 71.6 mm
